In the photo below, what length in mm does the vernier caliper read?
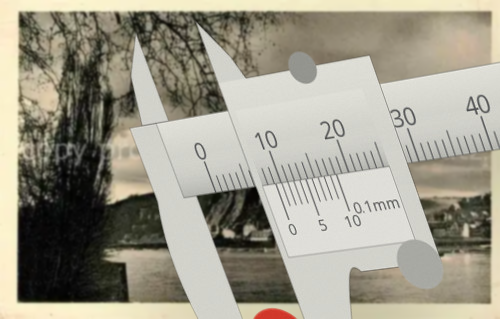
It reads 9.2 mm
